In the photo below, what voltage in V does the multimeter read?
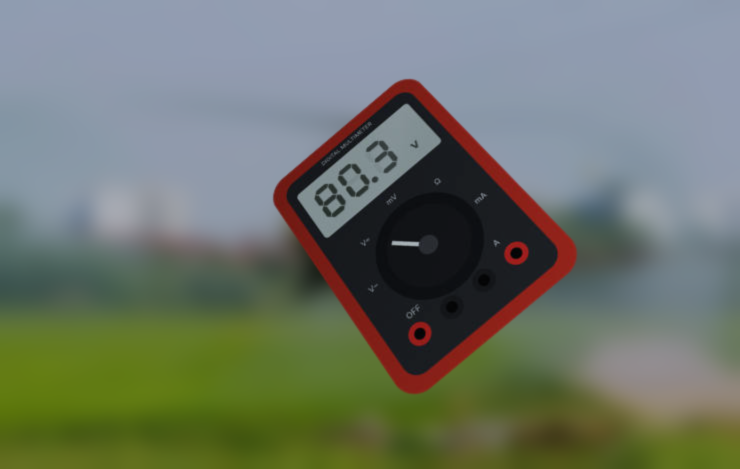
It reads 80.3 V
